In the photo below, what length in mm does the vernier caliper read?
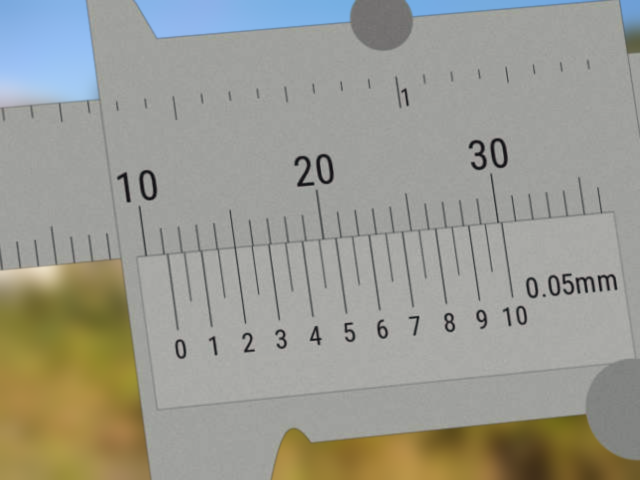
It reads 11.2 mm
